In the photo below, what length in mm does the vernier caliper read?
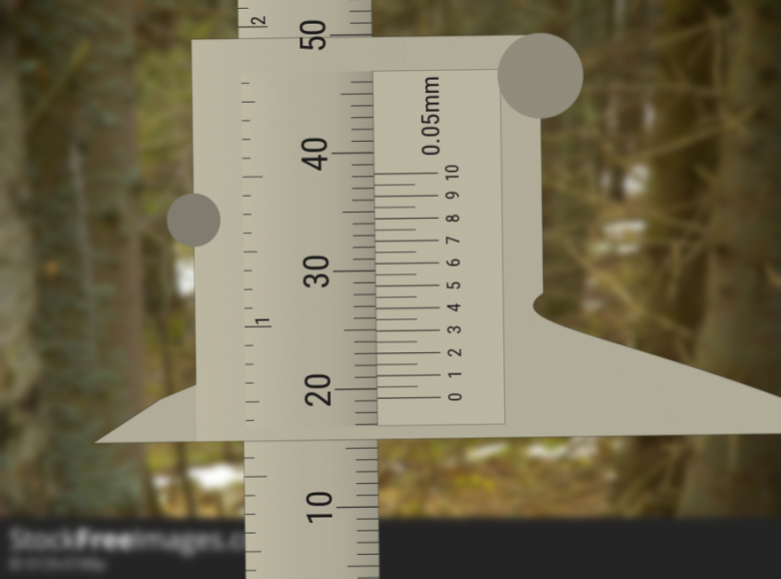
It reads 19.2 mm
